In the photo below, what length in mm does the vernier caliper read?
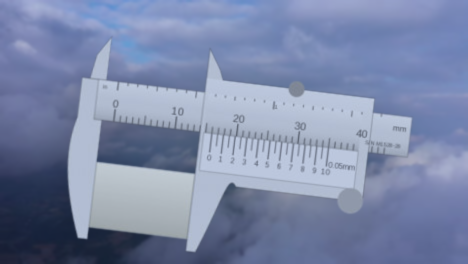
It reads 16.0 mm
